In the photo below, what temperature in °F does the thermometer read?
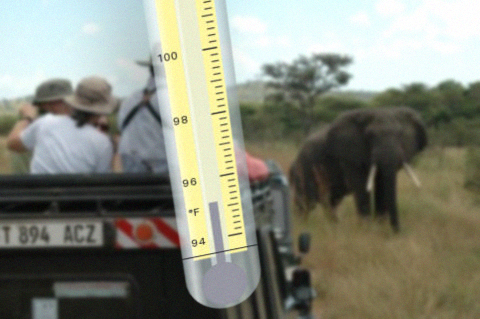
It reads 95.2 °F
